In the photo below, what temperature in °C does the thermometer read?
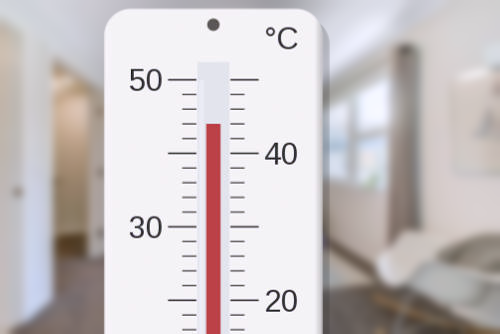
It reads 44 °C
